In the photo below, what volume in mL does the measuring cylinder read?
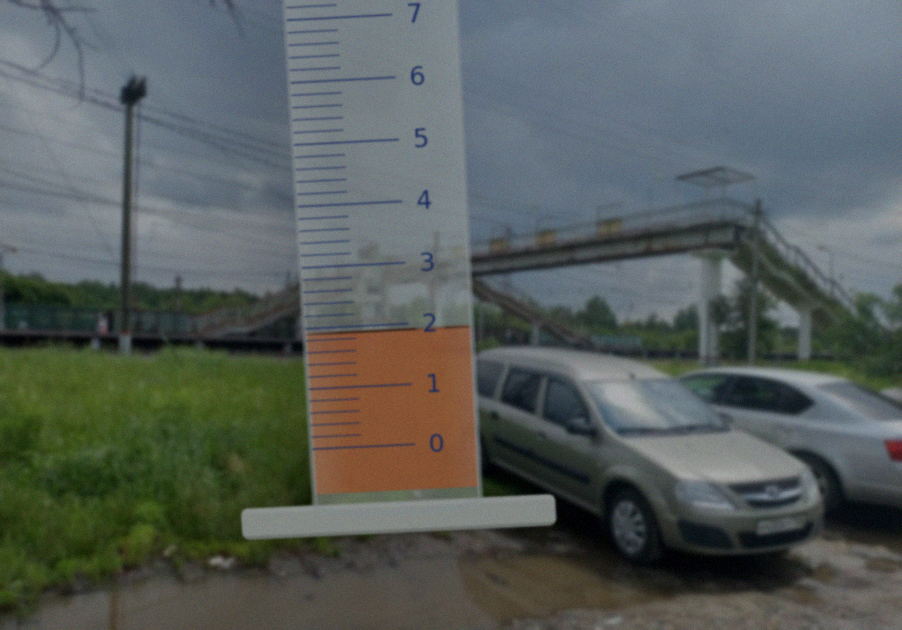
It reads 1.9 mL
